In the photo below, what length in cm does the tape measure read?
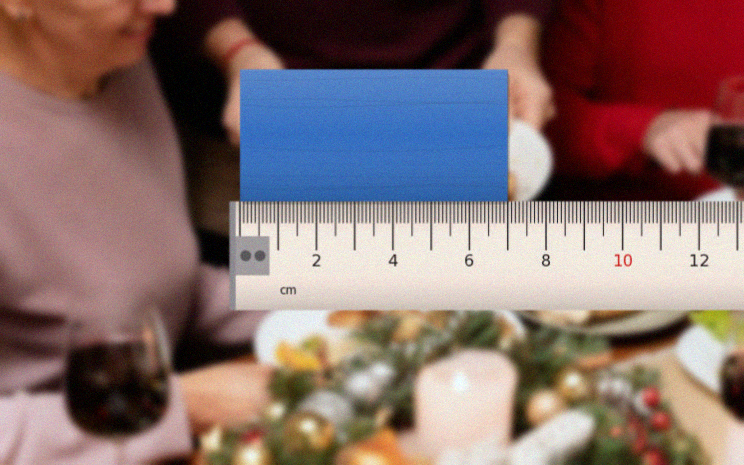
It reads 7 cm
